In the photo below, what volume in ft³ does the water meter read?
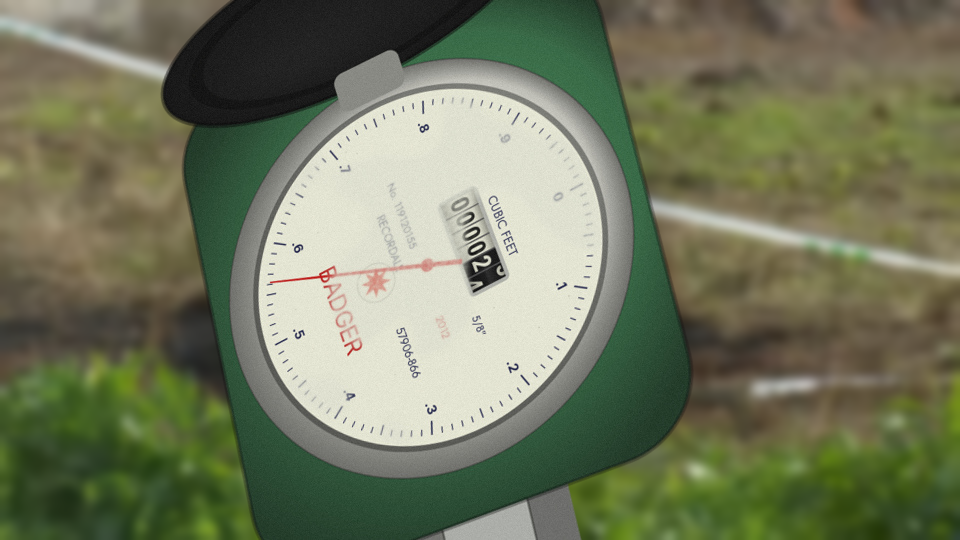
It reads 23.56 ft³
